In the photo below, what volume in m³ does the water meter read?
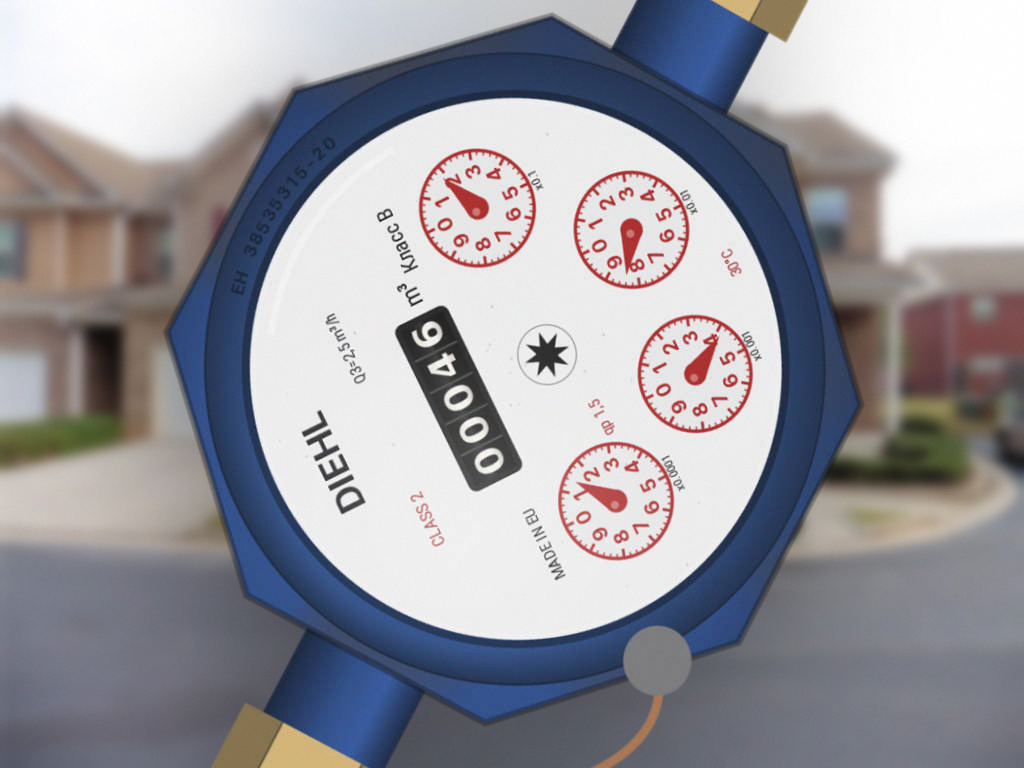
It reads 46.1841 m³
